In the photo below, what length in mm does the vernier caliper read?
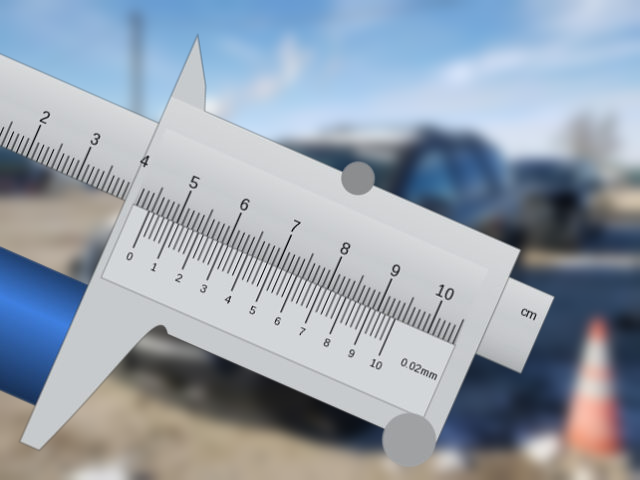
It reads 44.5 mm
